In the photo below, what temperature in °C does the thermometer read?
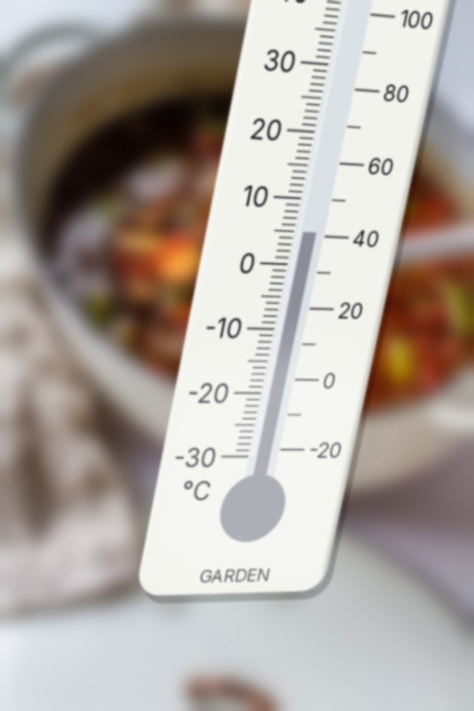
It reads 5 °C
